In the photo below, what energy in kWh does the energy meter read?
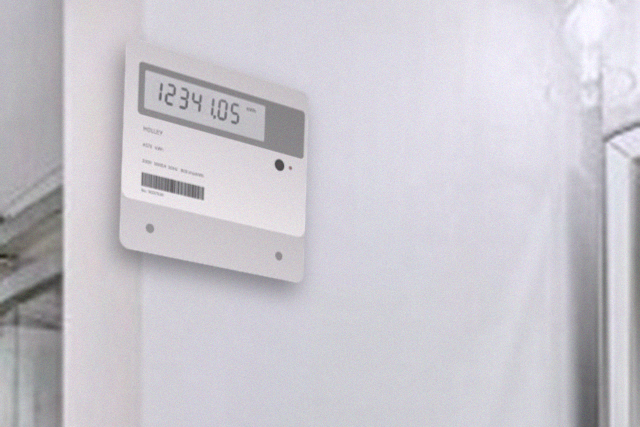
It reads 12341.05 kWh
